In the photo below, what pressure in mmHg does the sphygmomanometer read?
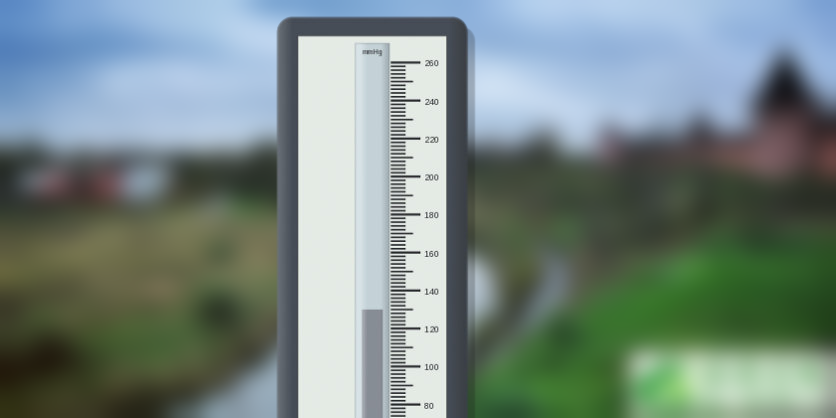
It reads 130 mmHg
